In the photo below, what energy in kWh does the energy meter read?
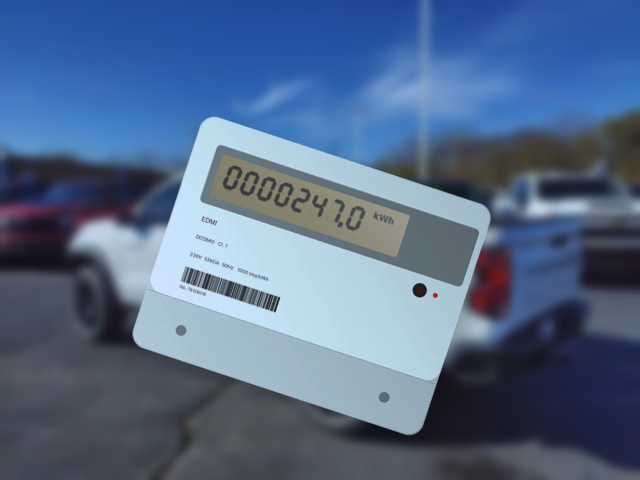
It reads 247.0 kWh
